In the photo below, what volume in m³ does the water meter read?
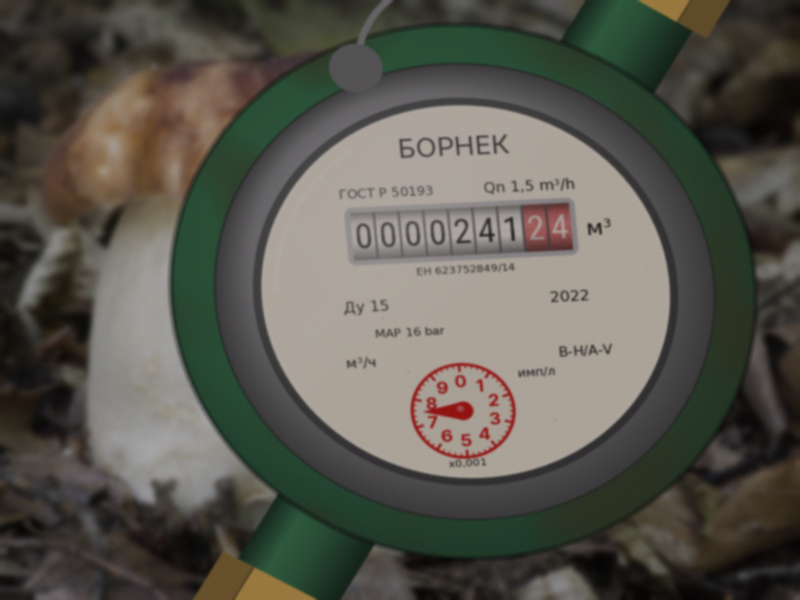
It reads 241.247 m³
